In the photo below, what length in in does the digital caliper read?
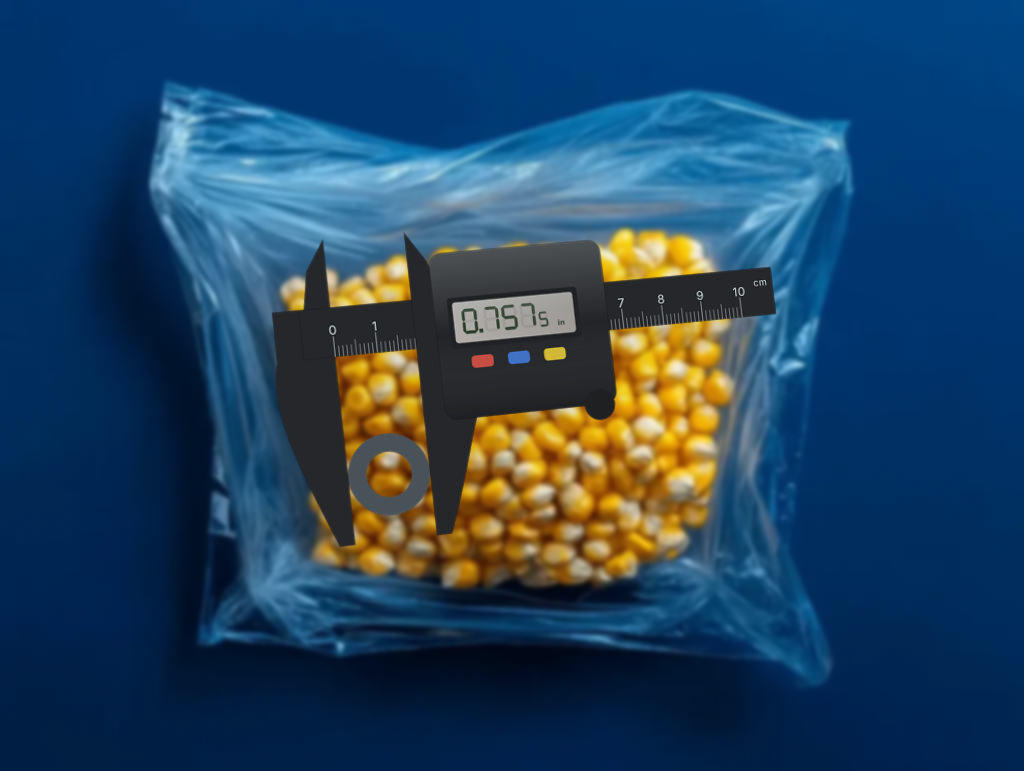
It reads 0.7575 in
